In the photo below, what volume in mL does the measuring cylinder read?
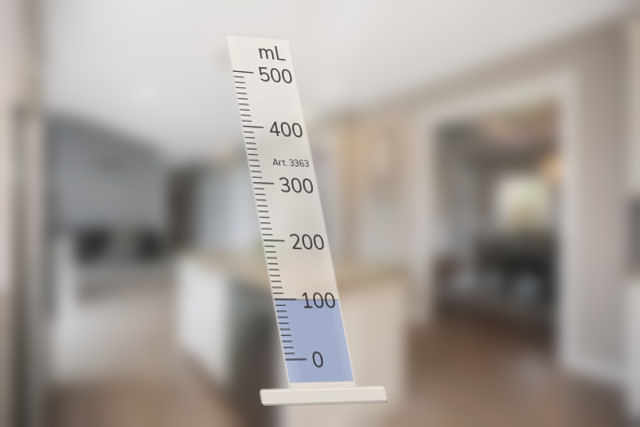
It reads 100 mL
